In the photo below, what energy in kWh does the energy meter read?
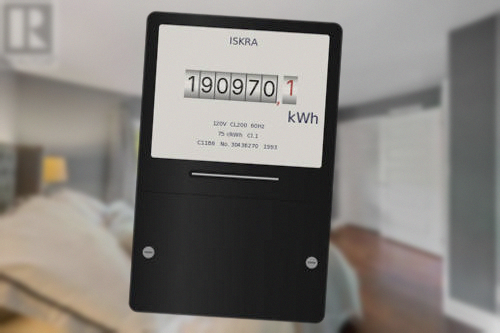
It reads 190970.1 kWh
